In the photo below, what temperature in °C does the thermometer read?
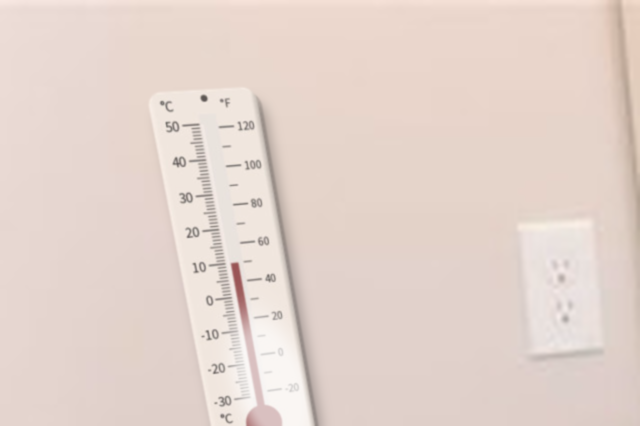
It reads 10 °C
